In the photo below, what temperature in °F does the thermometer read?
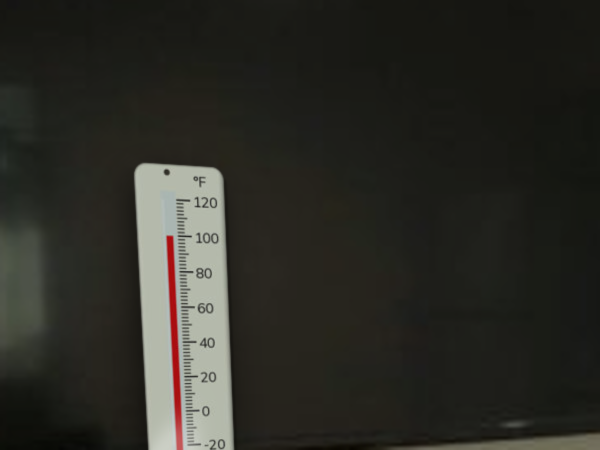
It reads 100 °F
